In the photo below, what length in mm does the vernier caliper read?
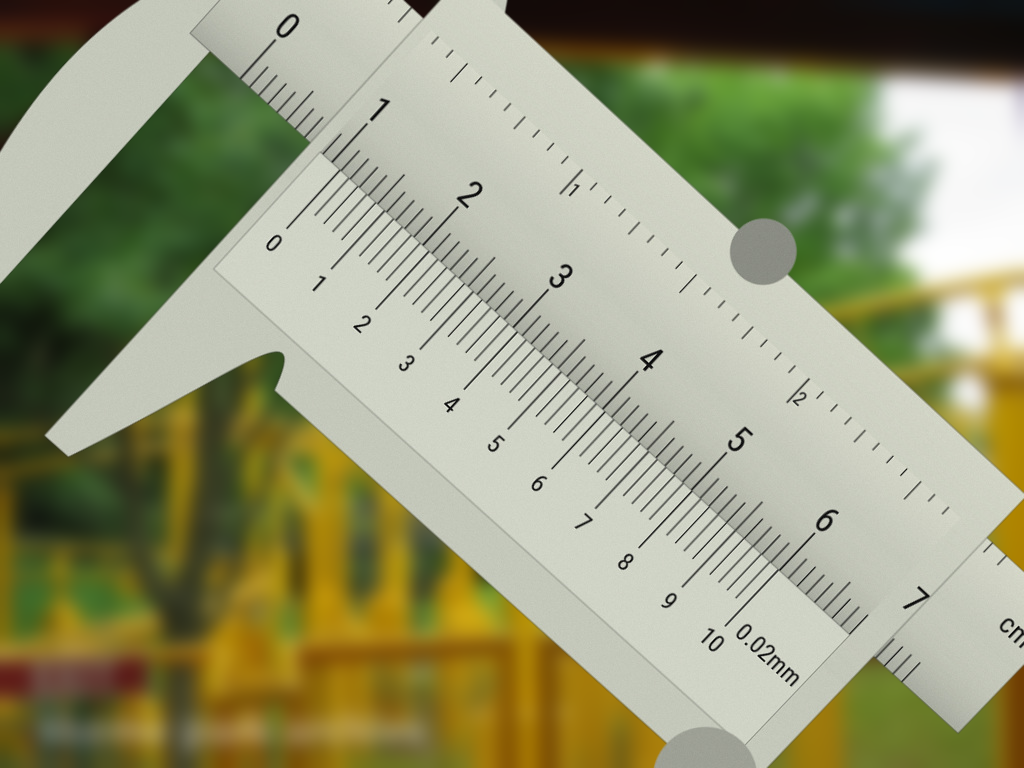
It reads 10.9 mm
